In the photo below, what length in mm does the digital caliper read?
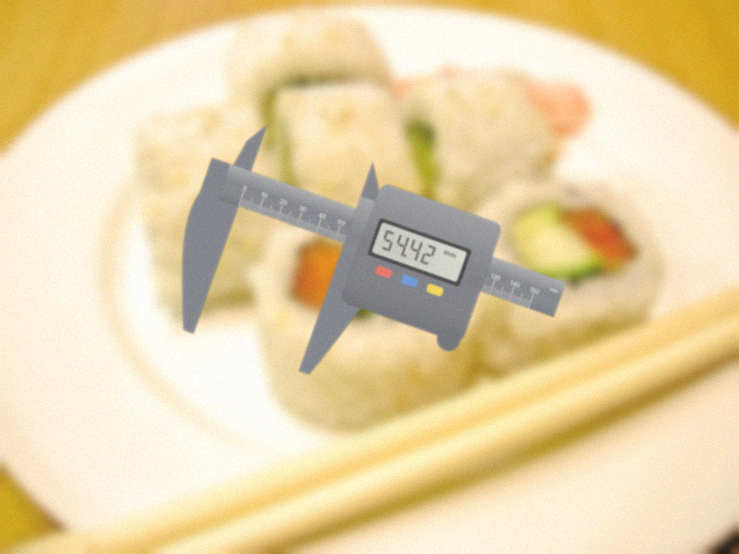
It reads 54.42 mm
